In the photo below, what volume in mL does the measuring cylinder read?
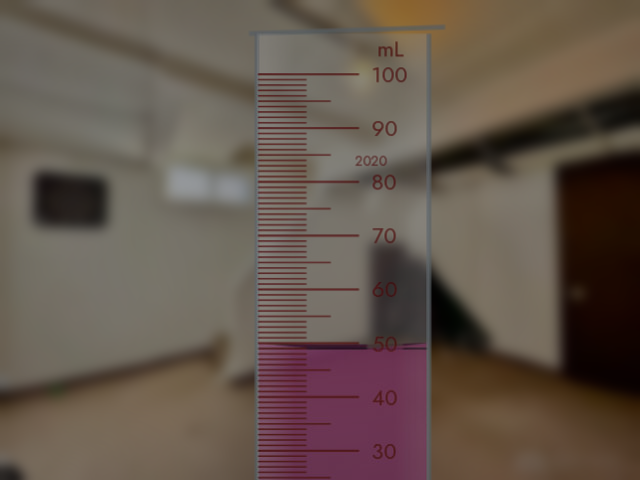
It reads 49 mL
